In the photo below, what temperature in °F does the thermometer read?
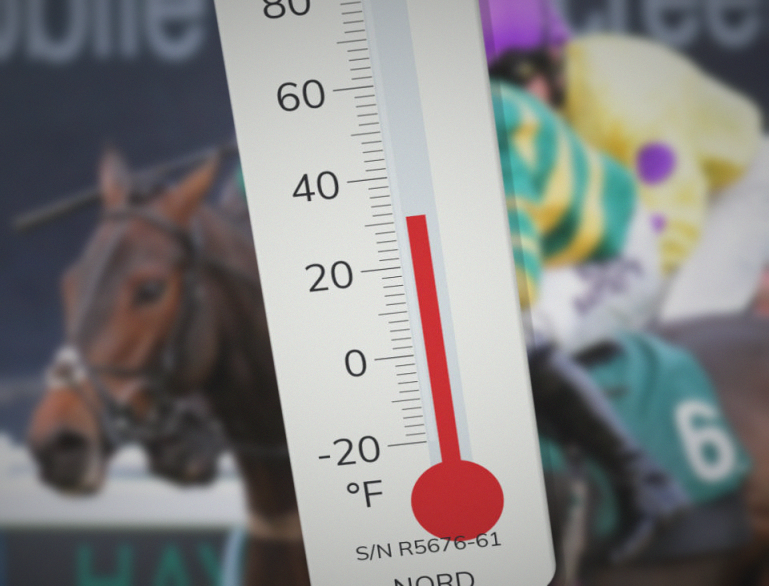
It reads 31 °F
